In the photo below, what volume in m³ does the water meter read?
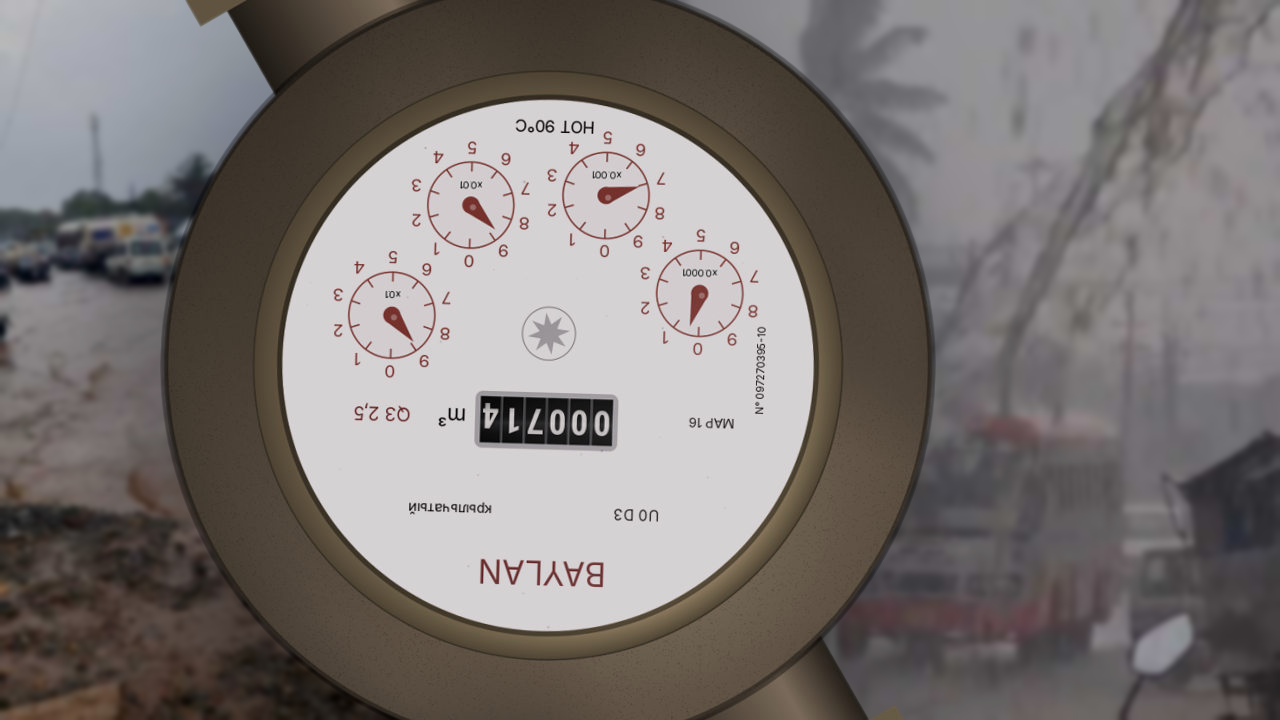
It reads 713.8870 m³
